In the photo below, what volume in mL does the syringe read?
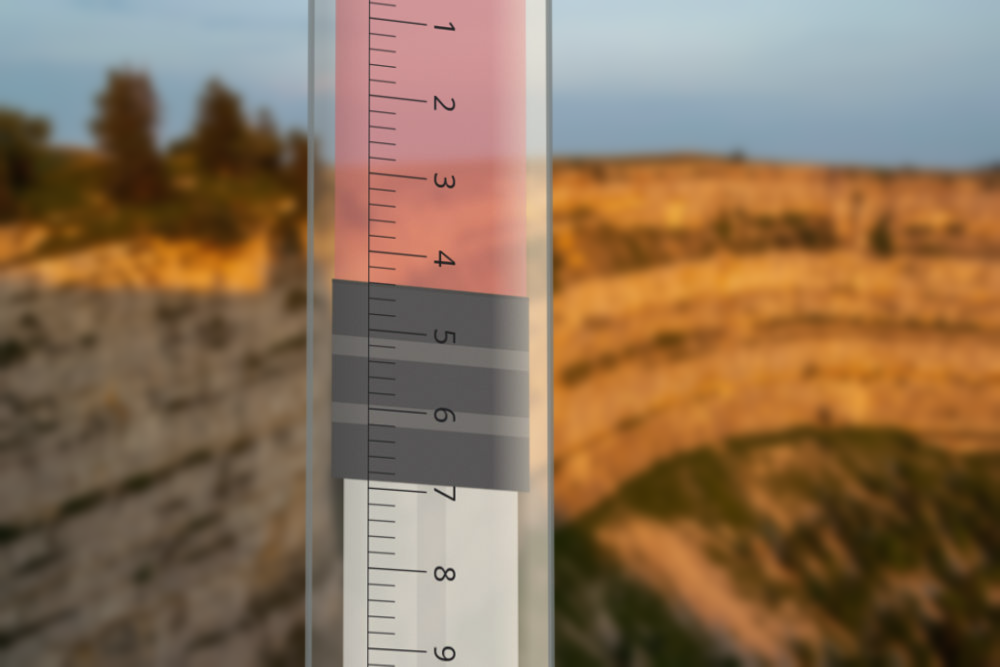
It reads 4.4 mL
